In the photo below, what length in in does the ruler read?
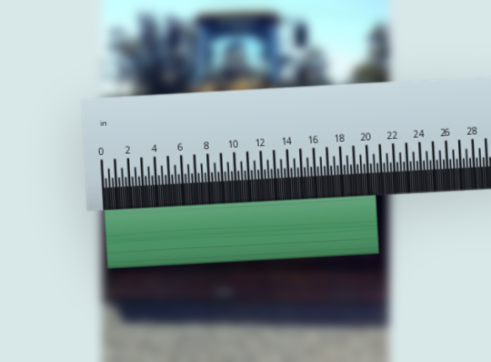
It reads 20.5 in
